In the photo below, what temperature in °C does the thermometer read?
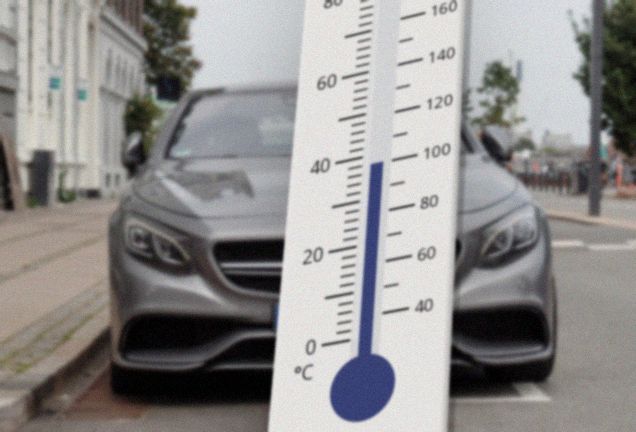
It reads 38 °C
